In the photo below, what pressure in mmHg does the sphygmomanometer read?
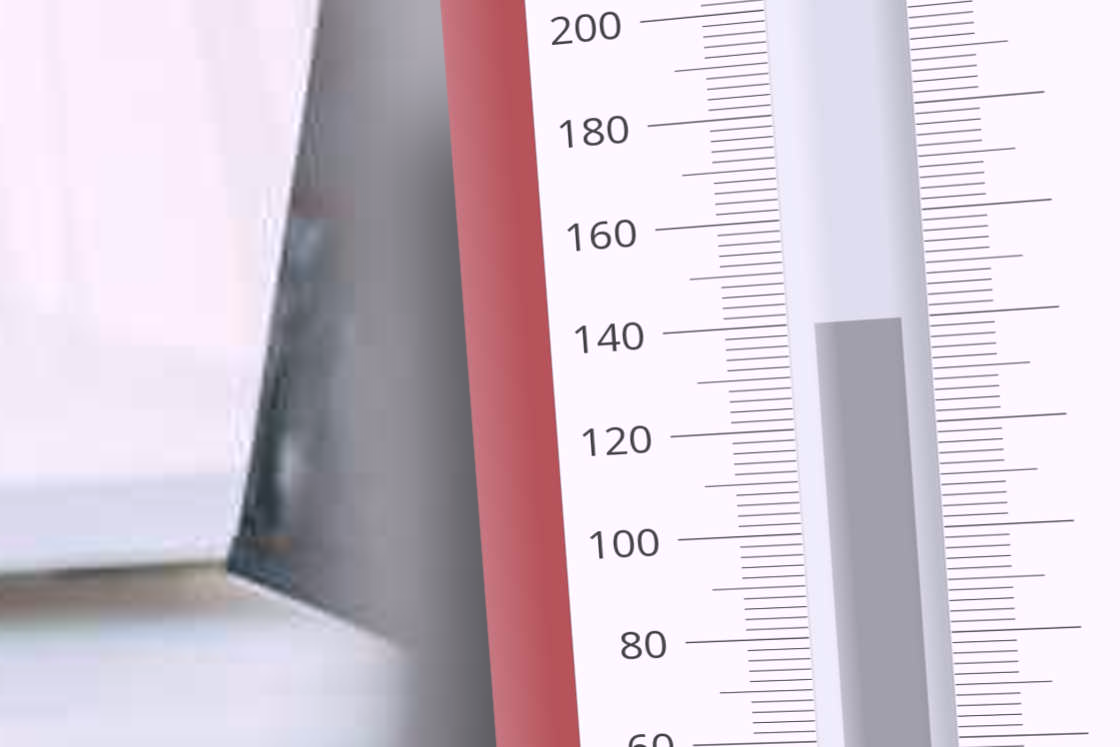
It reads 140 mmHg
